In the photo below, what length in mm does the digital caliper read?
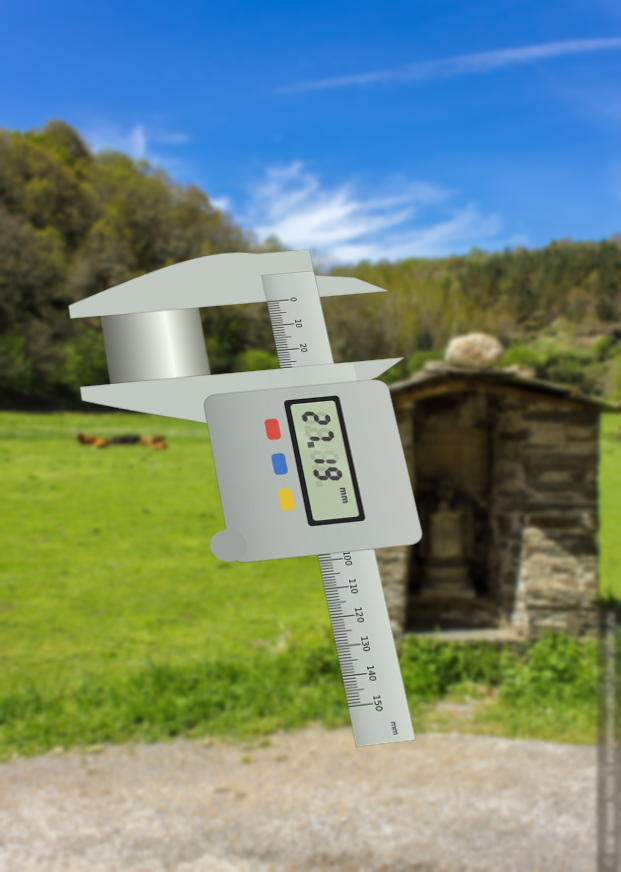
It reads 27.19 mm
